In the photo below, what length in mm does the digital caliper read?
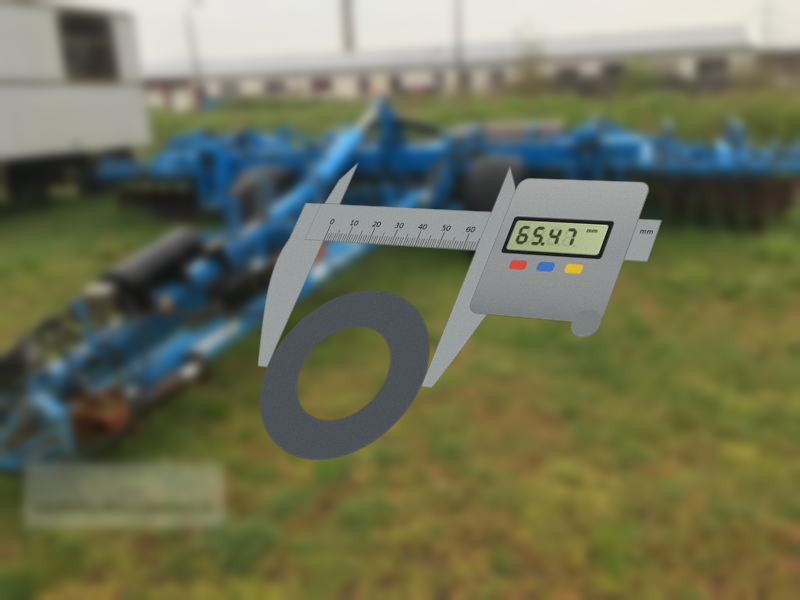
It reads 65.47 mm
